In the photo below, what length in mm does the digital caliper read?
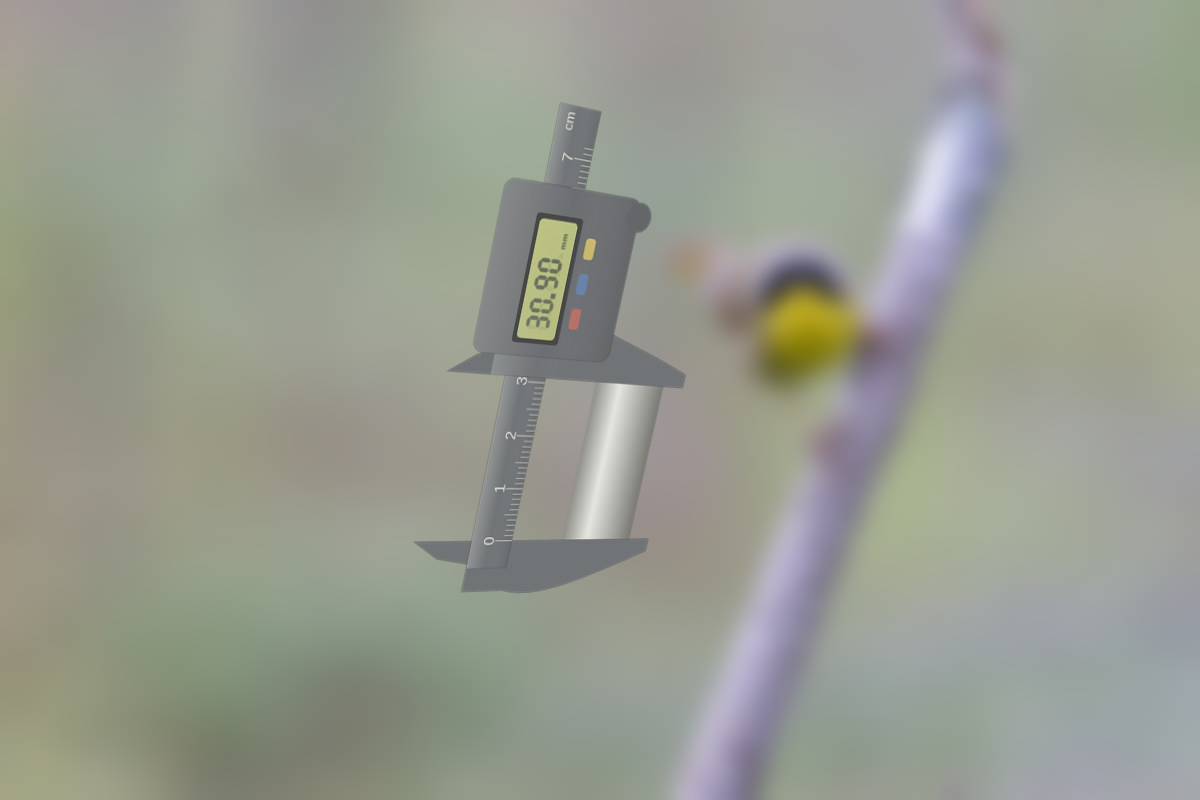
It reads 30.90 mm
